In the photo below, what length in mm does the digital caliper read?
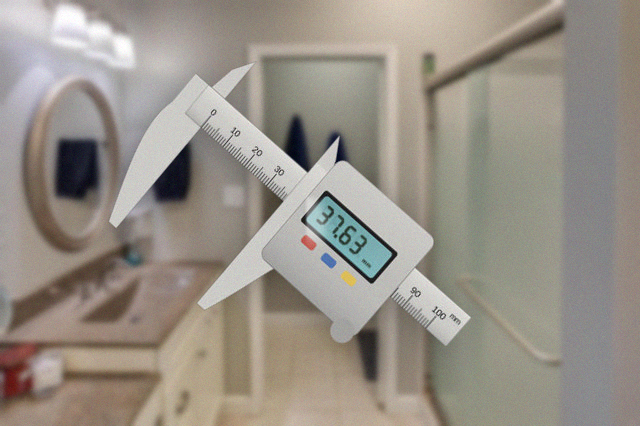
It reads 37.63 mm
